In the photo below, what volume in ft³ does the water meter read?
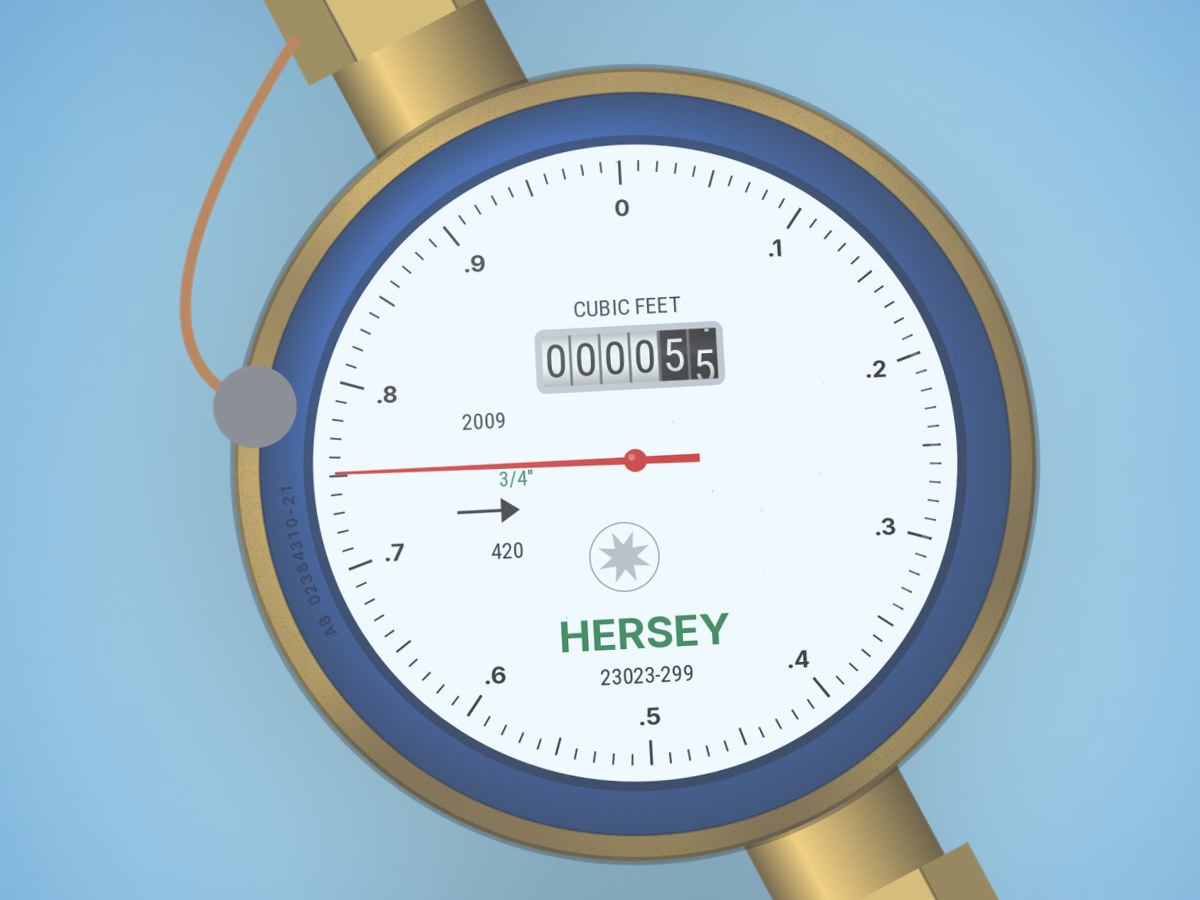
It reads 54.75 ft³
